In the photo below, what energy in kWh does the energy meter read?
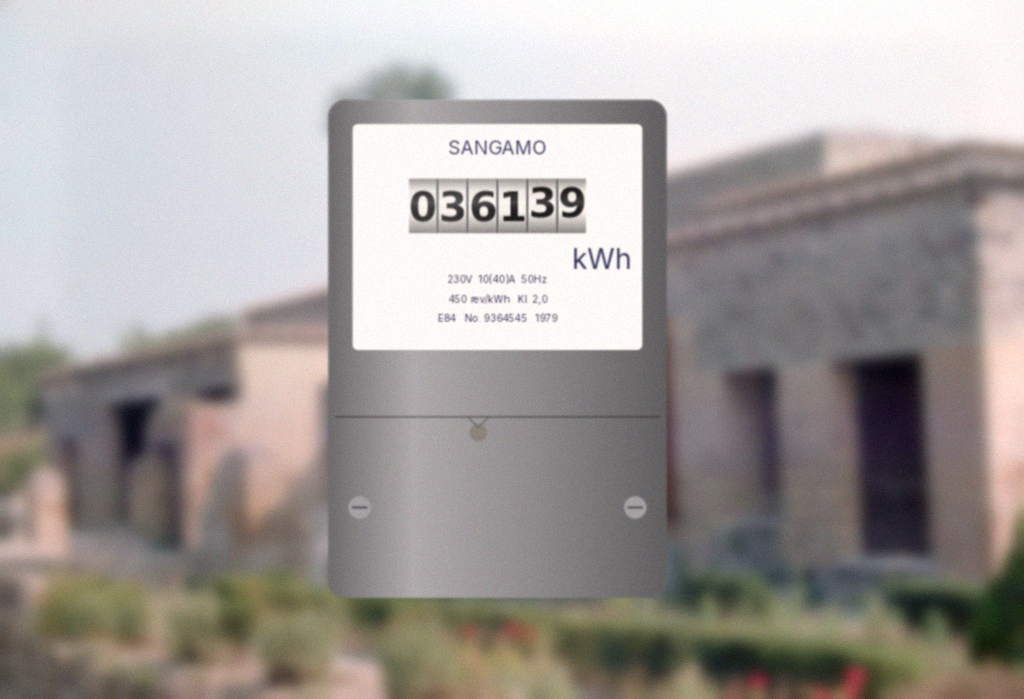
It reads 36139 kWh
